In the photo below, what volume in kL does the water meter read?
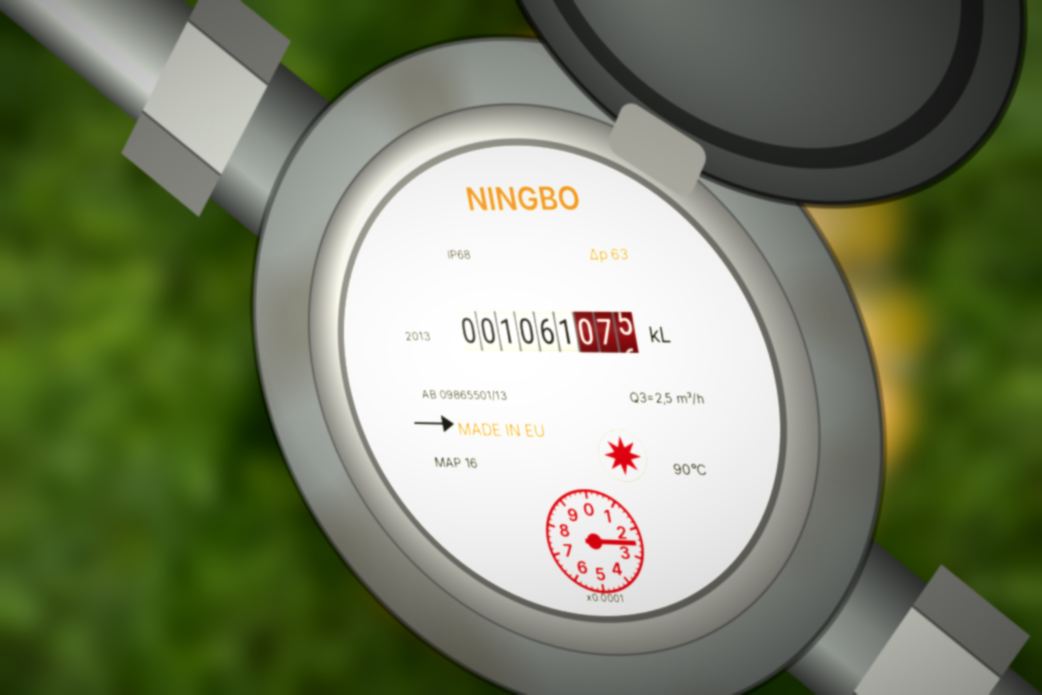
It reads 1061.0752 kL
